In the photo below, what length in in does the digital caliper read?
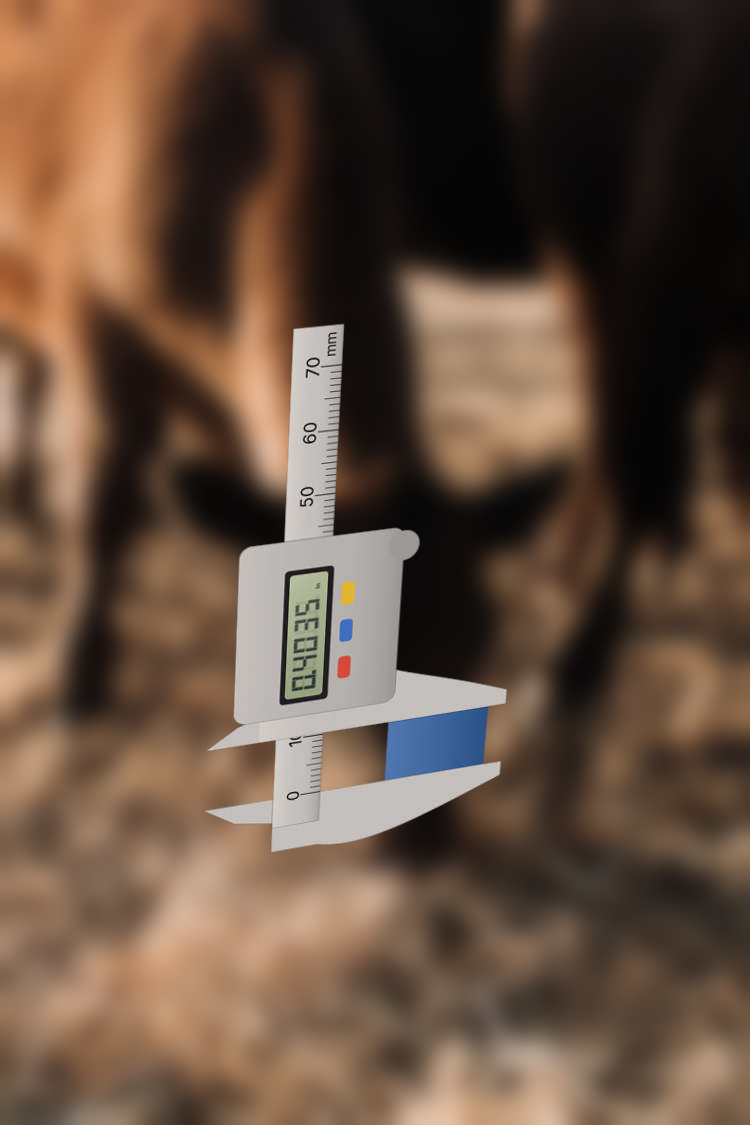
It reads 0.4035 in
